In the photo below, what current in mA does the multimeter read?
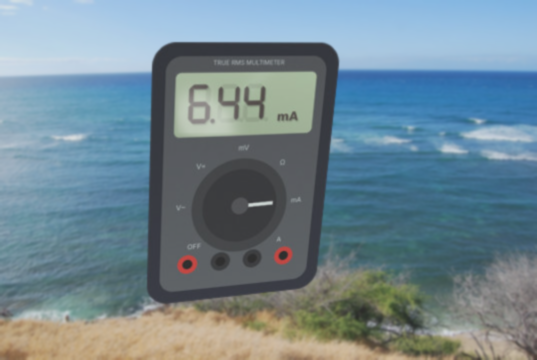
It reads 6.44 mA
